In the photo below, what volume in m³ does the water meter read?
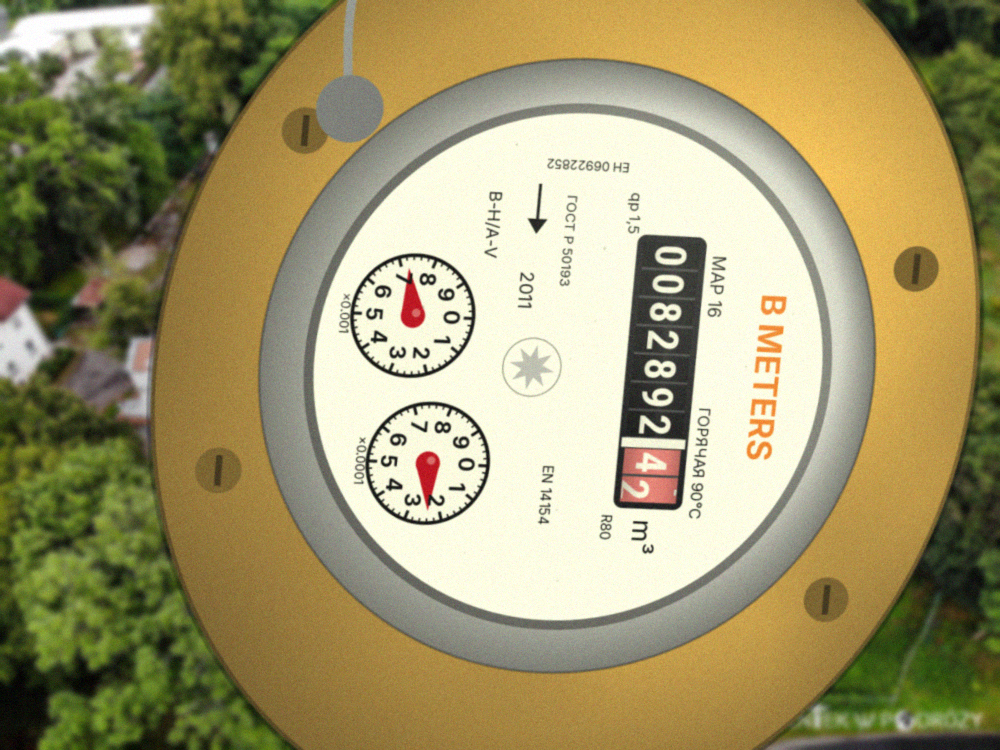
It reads 82892.4172 m³
